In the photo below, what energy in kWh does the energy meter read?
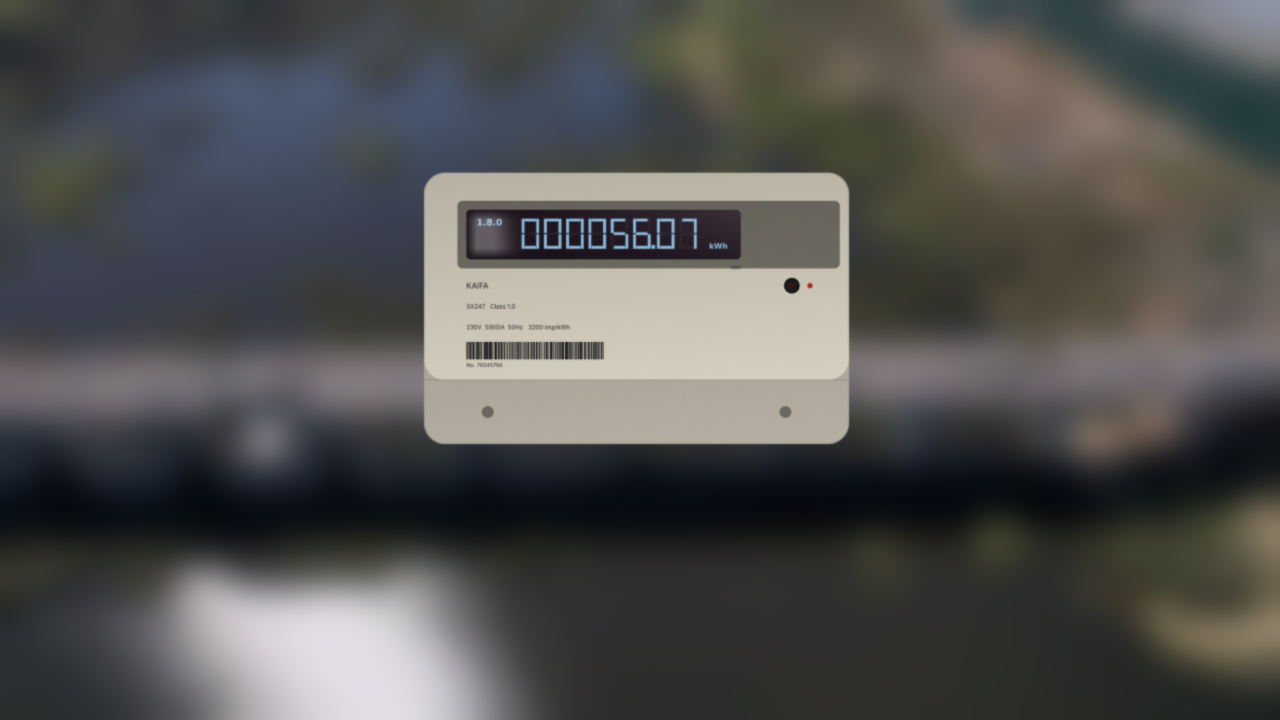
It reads 56.07 kWh
